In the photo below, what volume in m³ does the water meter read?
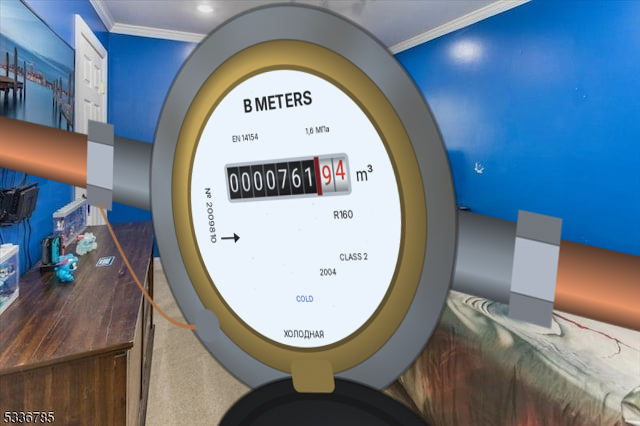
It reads 761.94 m³
